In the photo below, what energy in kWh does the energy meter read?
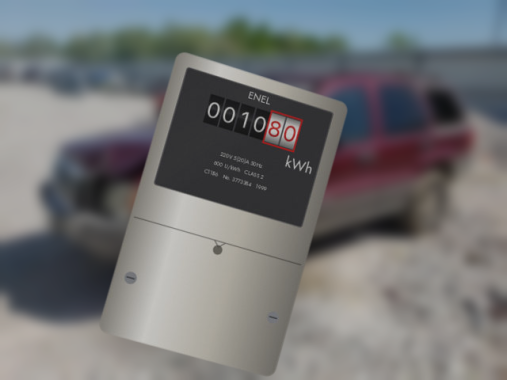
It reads 10.80 kWh
